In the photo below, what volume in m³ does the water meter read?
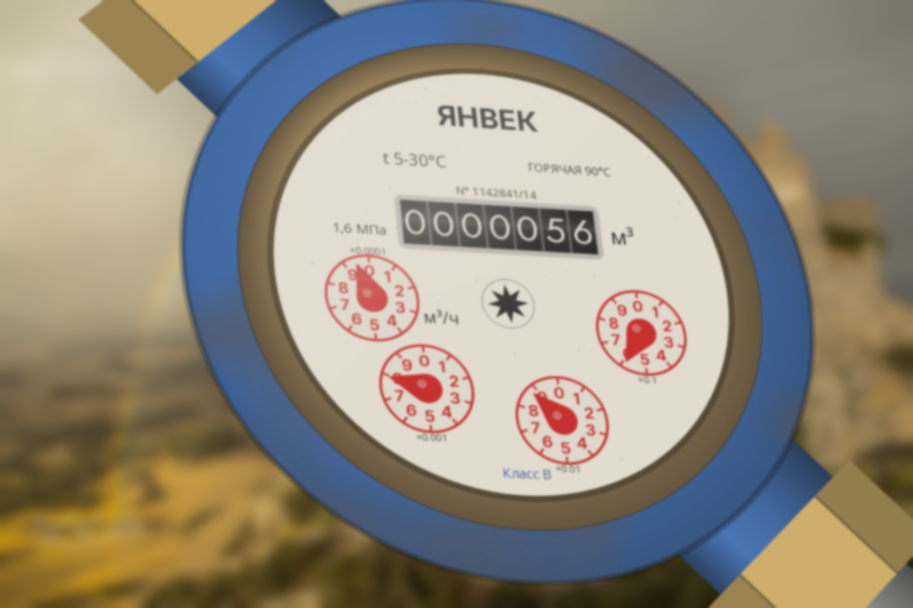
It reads 56.5879 m³
